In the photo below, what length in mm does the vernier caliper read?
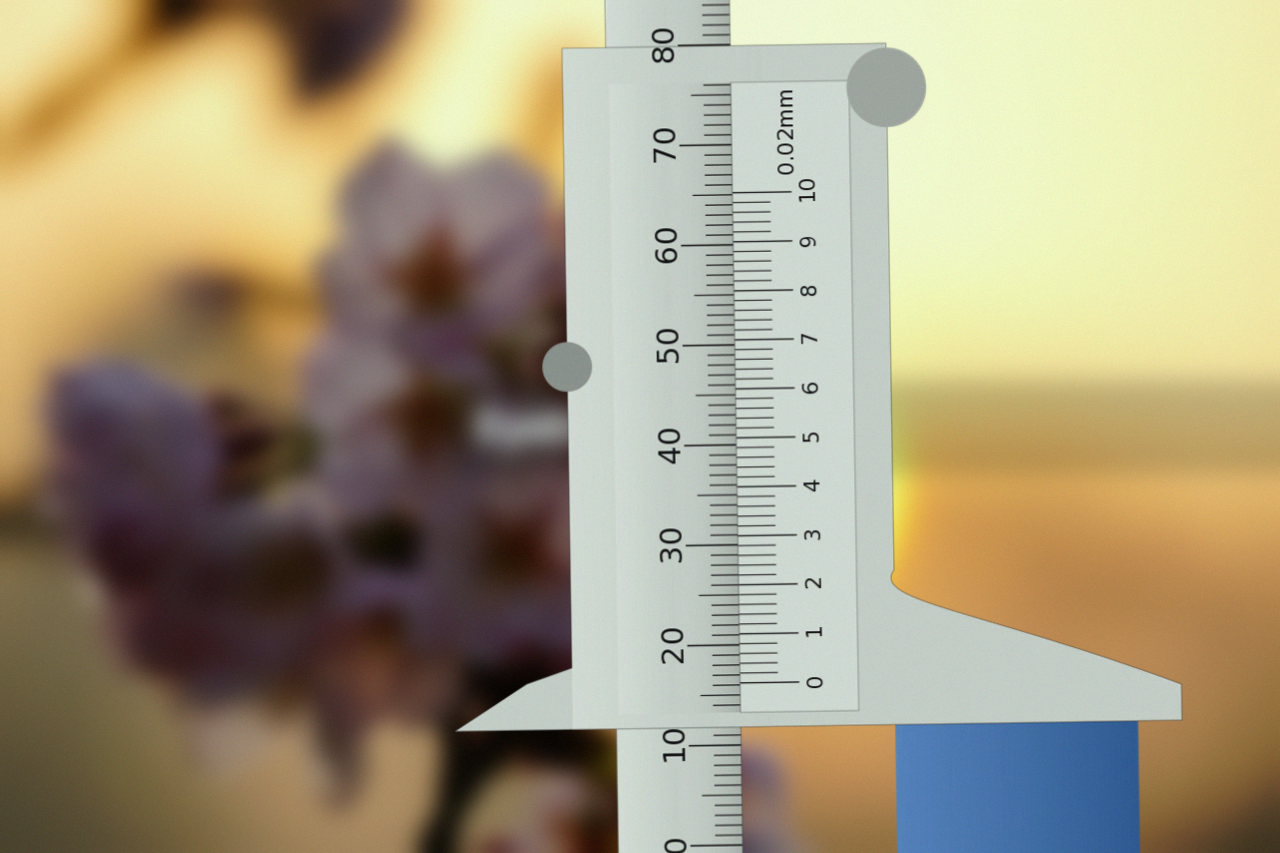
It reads 16.2 mm
